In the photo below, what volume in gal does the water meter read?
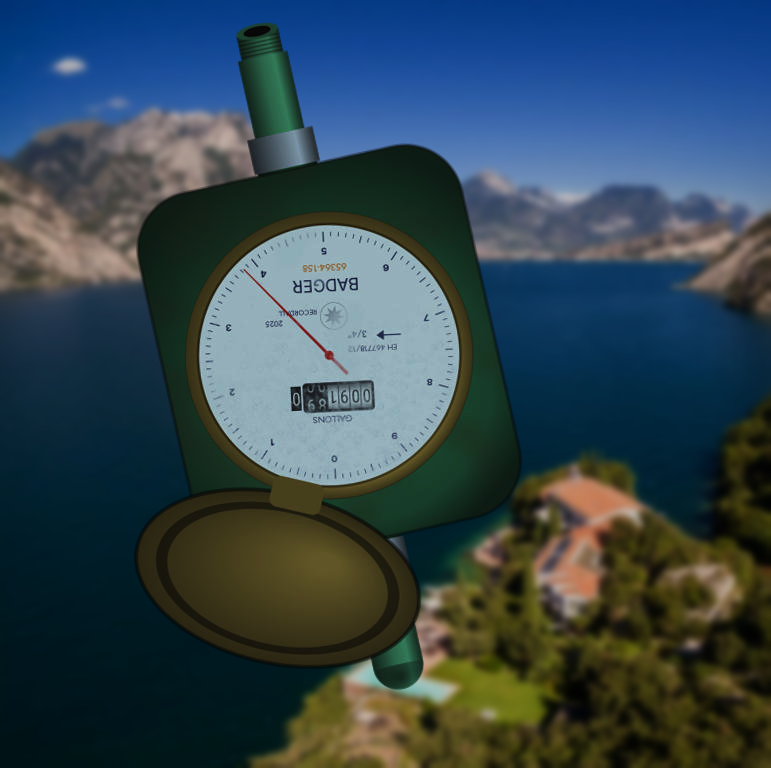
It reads 91893.8 gal
